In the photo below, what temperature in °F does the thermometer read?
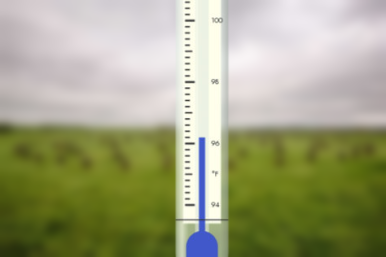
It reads 96.2 °F
